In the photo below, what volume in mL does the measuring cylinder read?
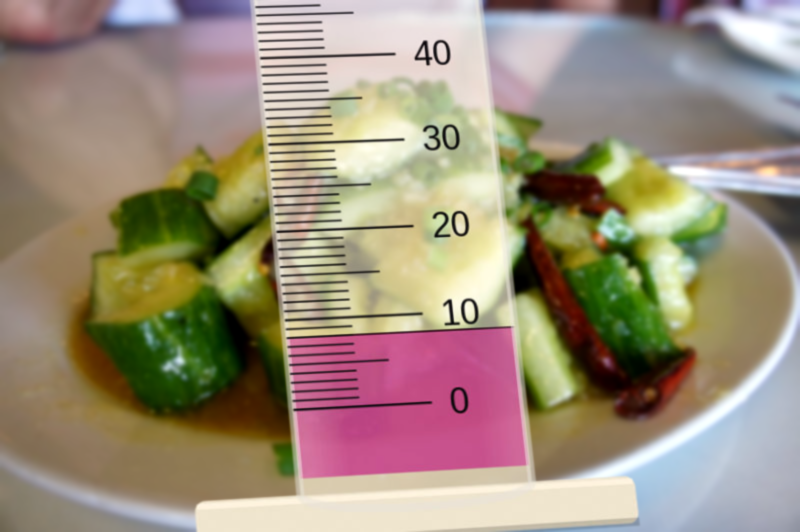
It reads 8 mL
